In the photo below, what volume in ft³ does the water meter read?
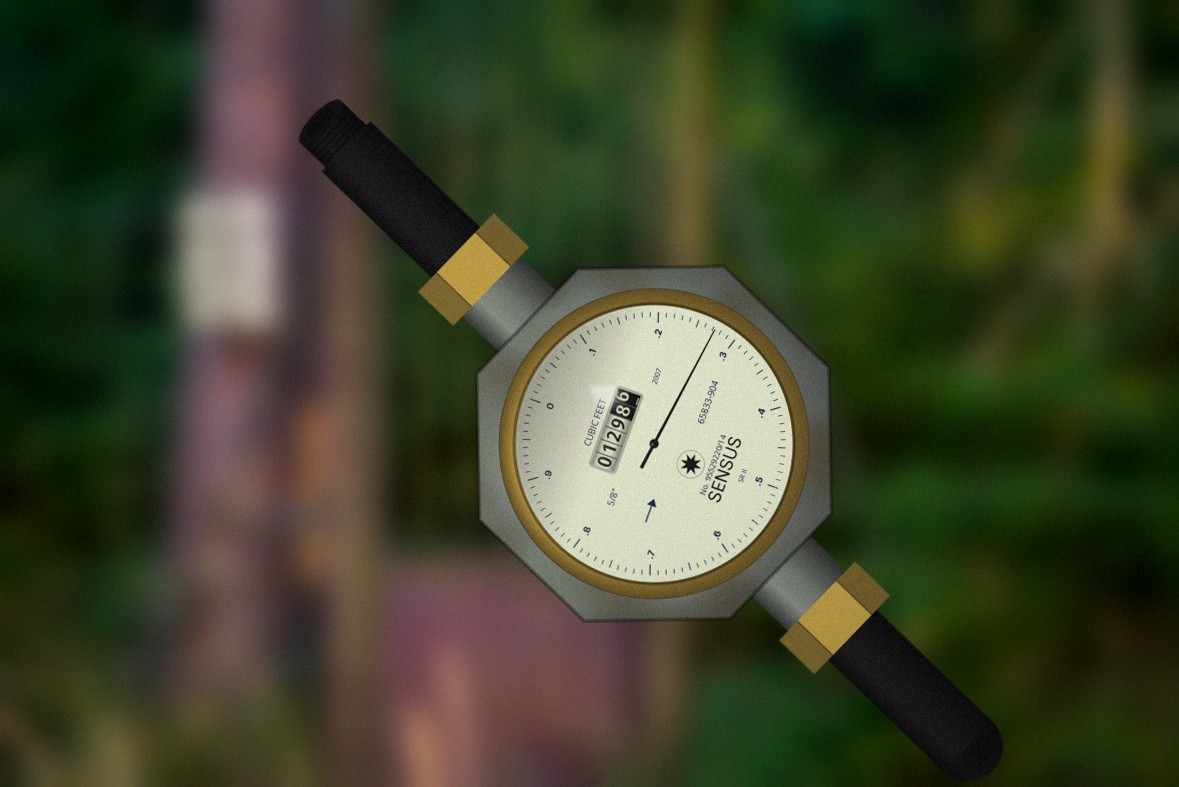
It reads 12986.27 ft³
